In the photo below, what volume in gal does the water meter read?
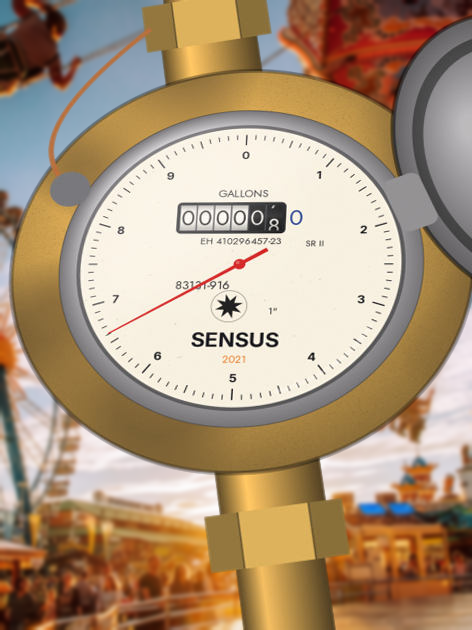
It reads 76.6 gal
